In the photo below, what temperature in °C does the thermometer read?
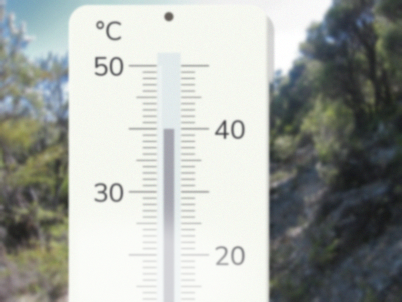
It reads 40 °C
